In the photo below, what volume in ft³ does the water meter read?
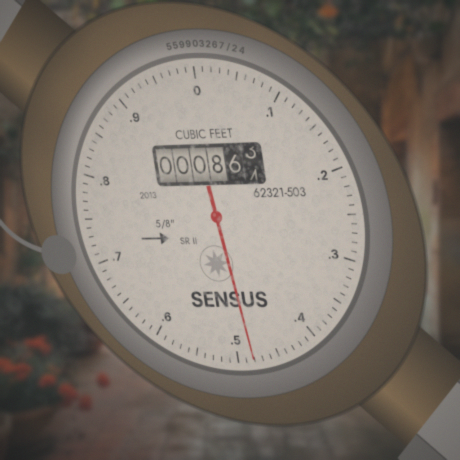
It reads 863.48 ft³
